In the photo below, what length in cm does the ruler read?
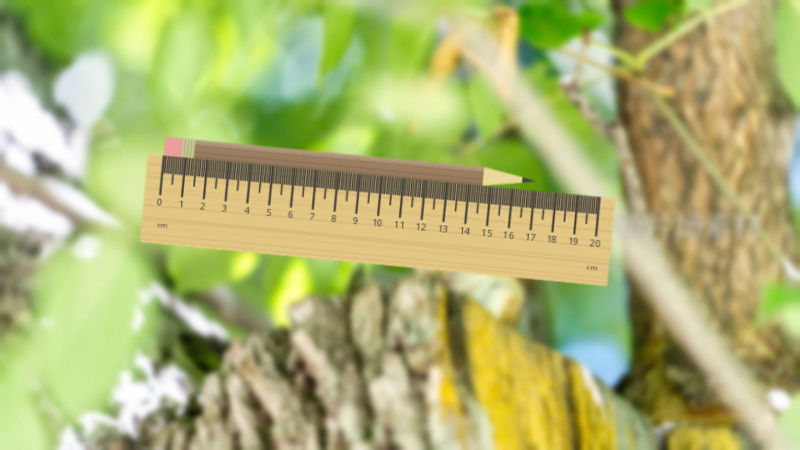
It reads 17 cm
